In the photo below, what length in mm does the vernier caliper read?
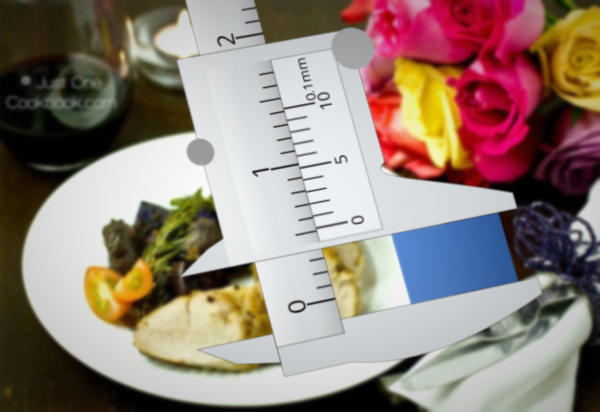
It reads 5.2 mm
